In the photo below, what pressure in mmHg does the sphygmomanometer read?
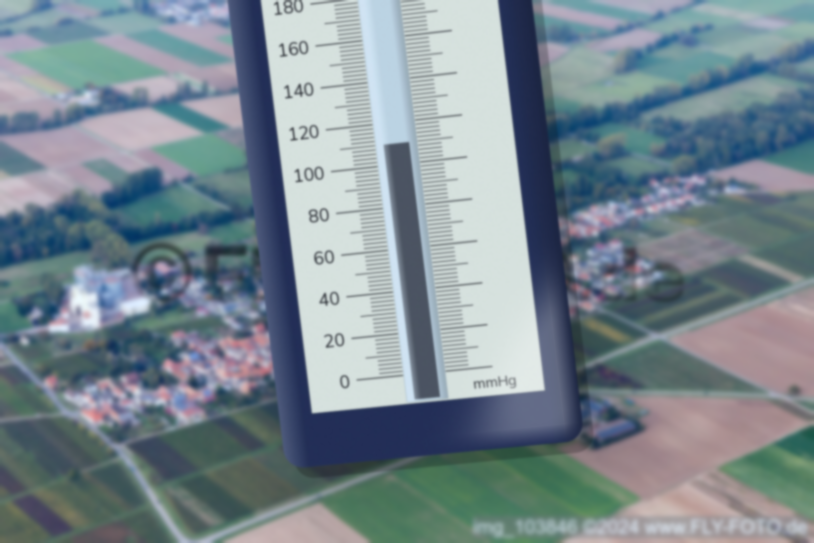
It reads 110 mmHg
